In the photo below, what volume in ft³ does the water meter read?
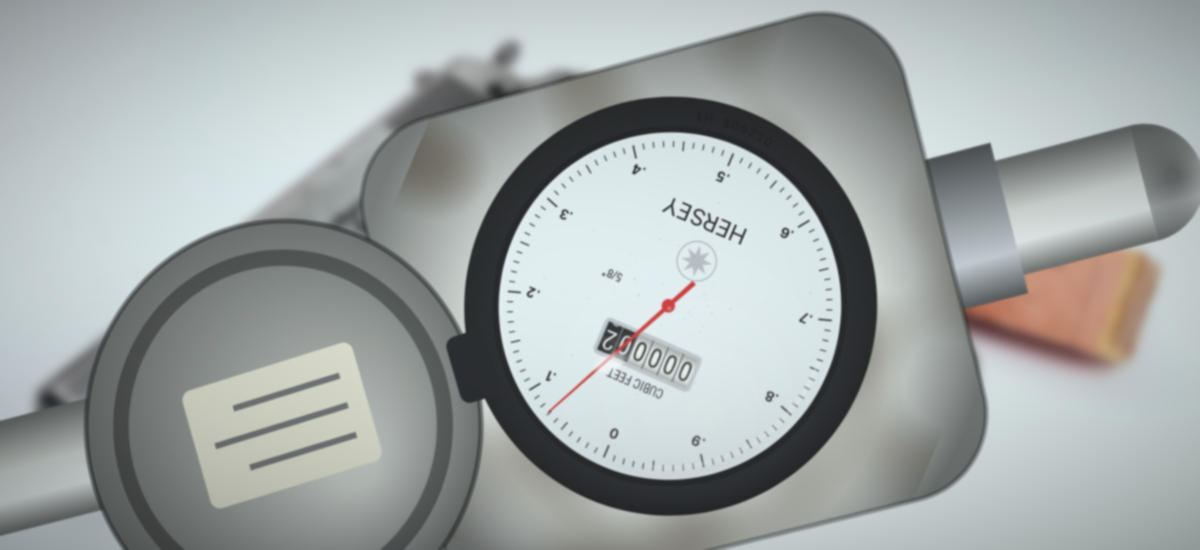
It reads 2.07 ft³
